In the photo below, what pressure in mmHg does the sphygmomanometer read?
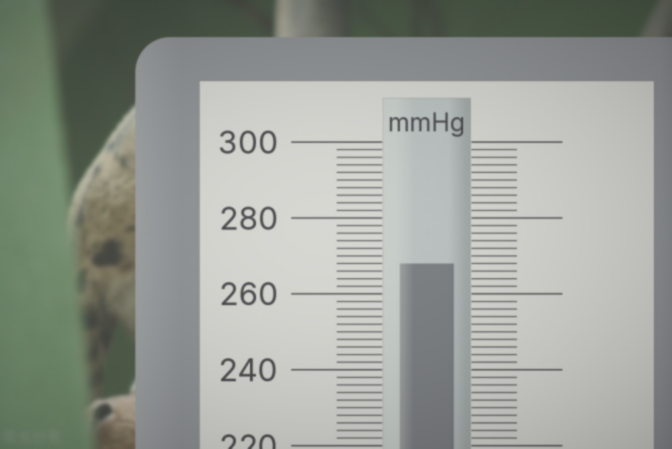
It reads 268 mmHg
